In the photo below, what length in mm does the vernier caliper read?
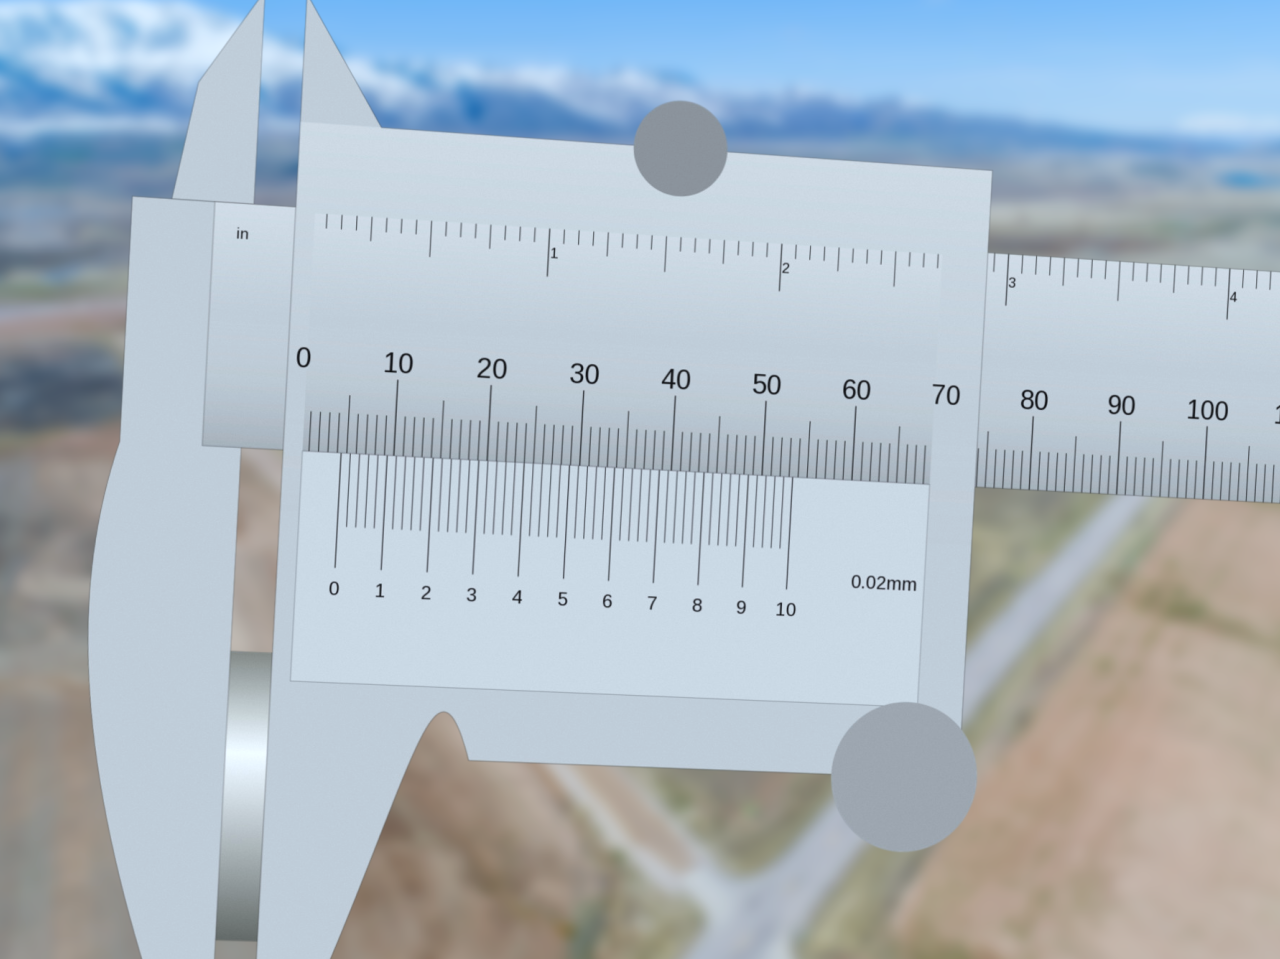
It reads 4.4 mm
